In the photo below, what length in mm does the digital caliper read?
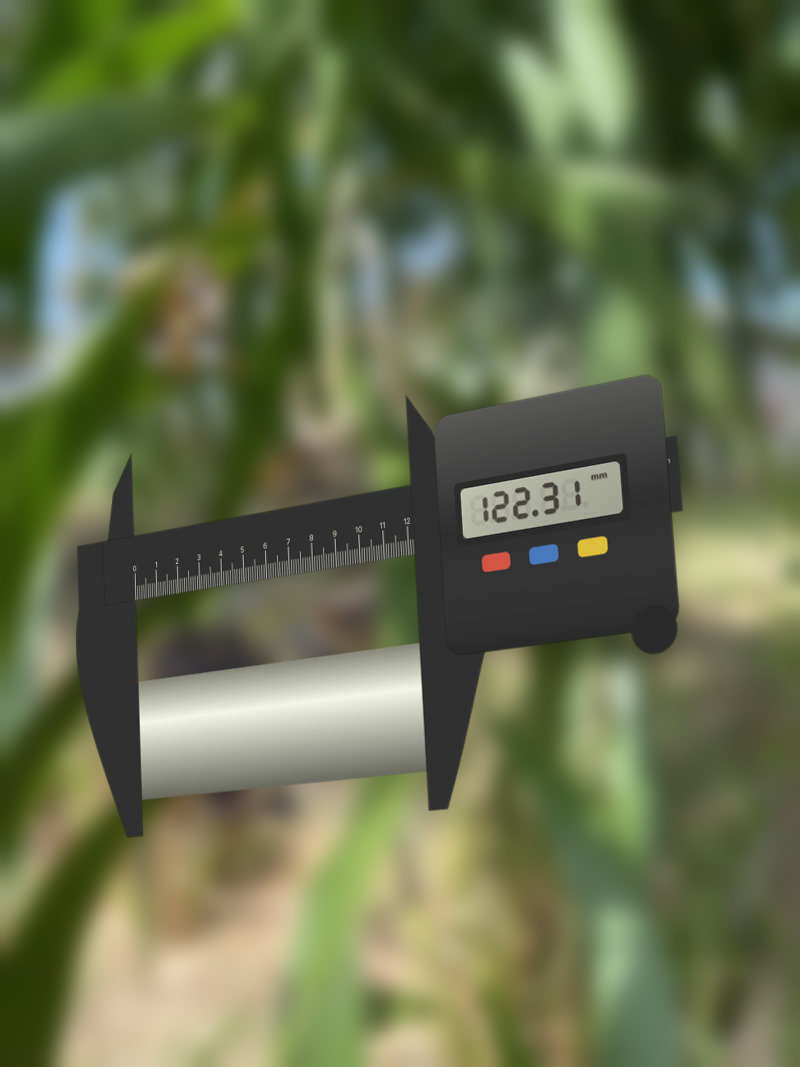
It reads 122.31 mm
